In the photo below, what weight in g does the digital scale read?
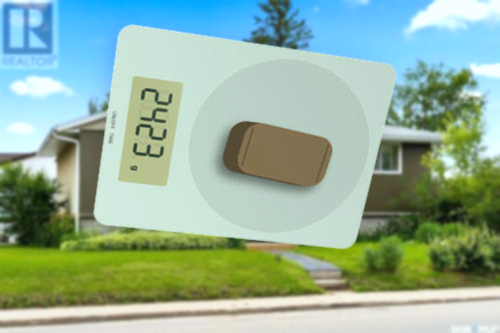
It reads 2423 g
